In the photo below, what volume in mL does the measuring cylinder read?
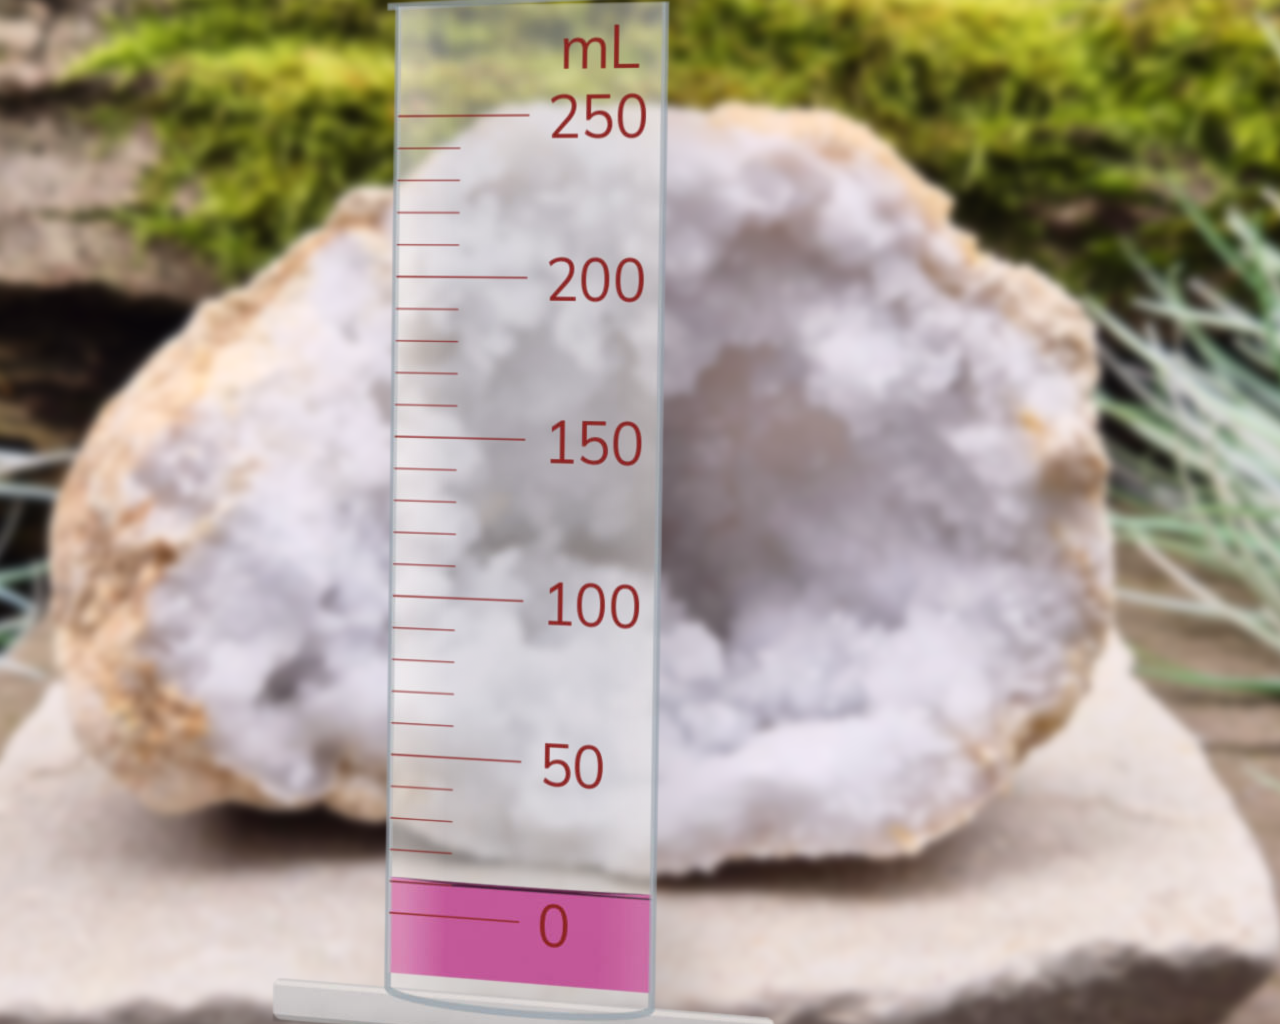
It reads 10 mL
